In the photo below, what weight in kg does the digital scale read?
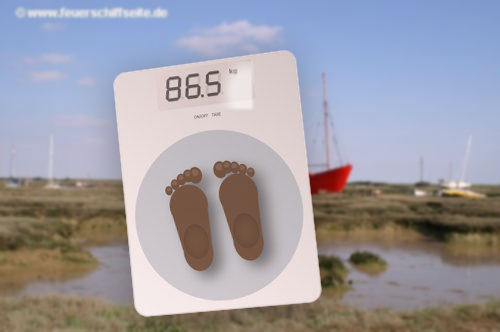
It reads 86.5 kg
